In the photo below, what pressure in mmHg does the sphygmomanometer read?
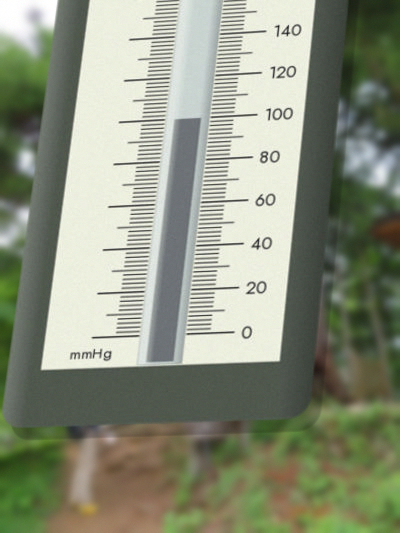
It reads 100 mmHg
